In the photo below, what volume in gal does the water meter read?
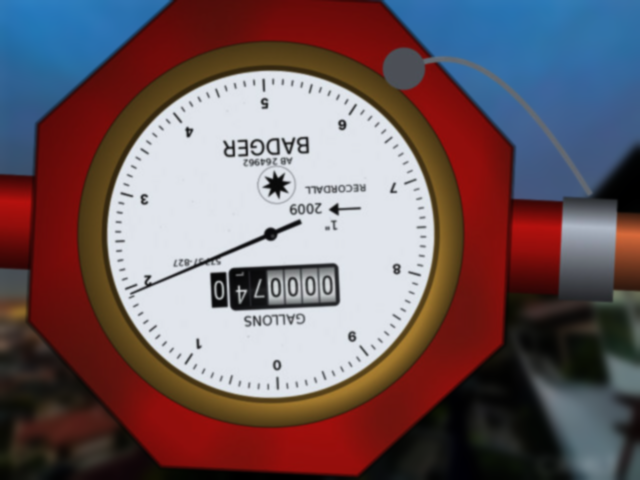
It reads 741.9 gal
